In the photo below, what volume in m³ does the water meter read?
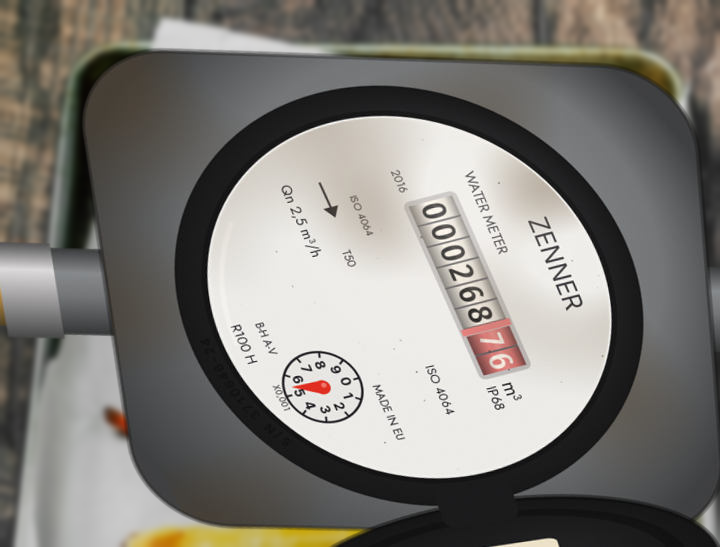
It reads 268.765 m³
